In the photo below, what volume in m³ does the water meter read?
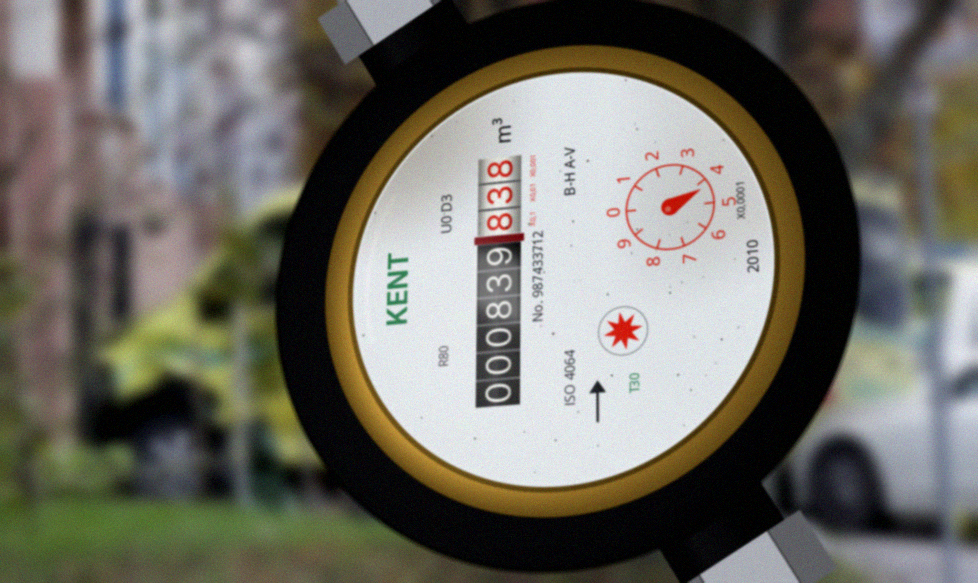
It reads 839.8384 m³
